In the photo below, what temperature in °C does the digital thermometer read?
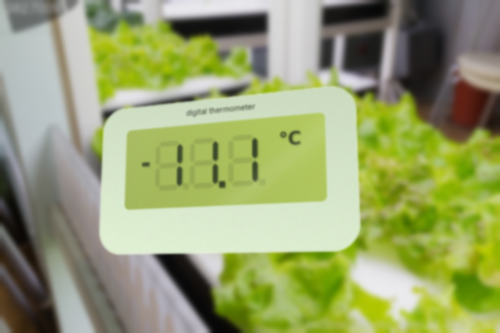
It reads -11.1 °C
